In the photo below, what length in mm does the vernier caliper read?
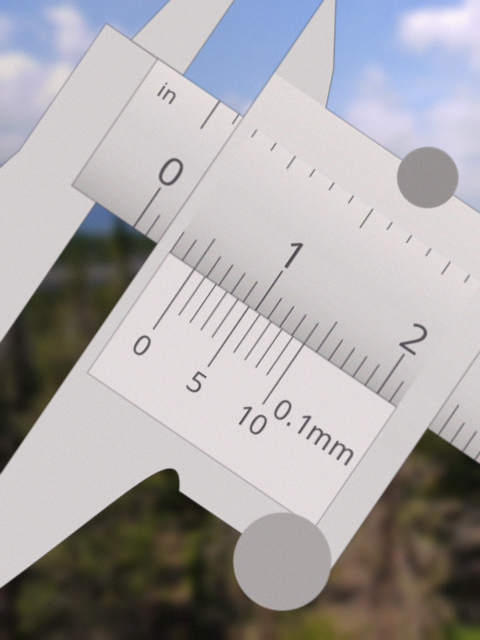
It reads 5.0 mm
